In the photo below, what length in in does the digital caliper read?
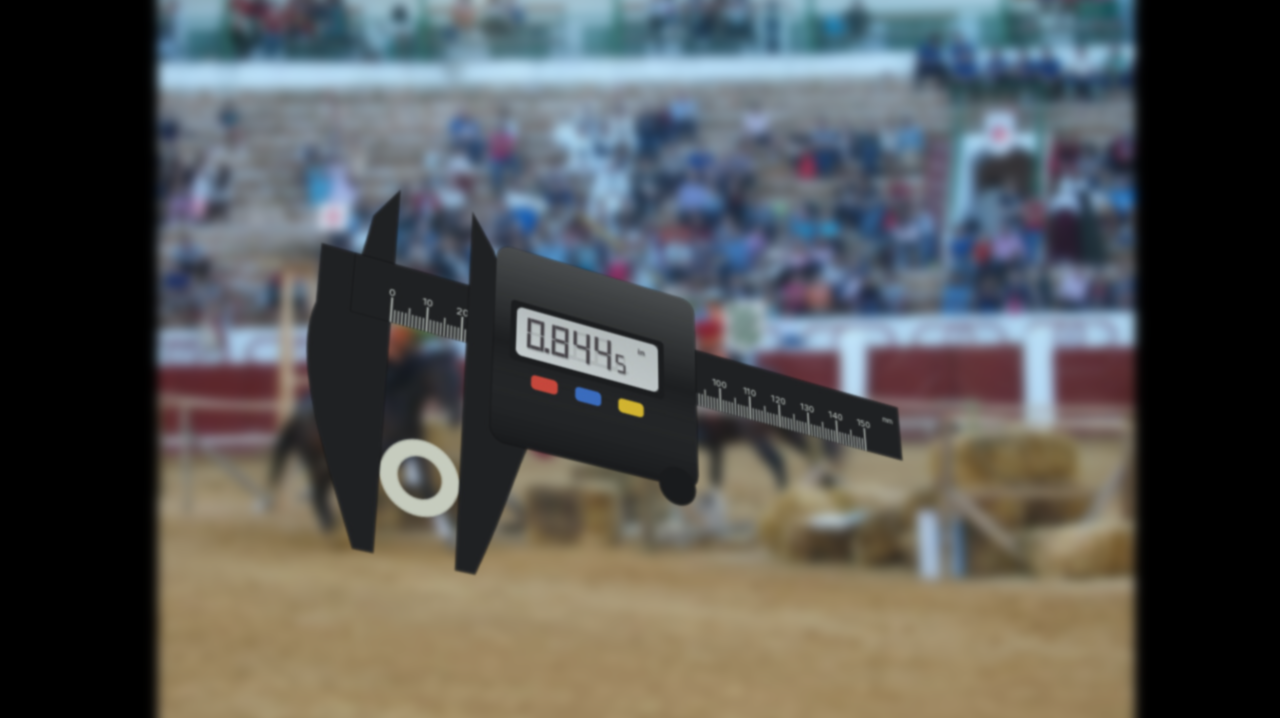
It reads 0.8445 in
